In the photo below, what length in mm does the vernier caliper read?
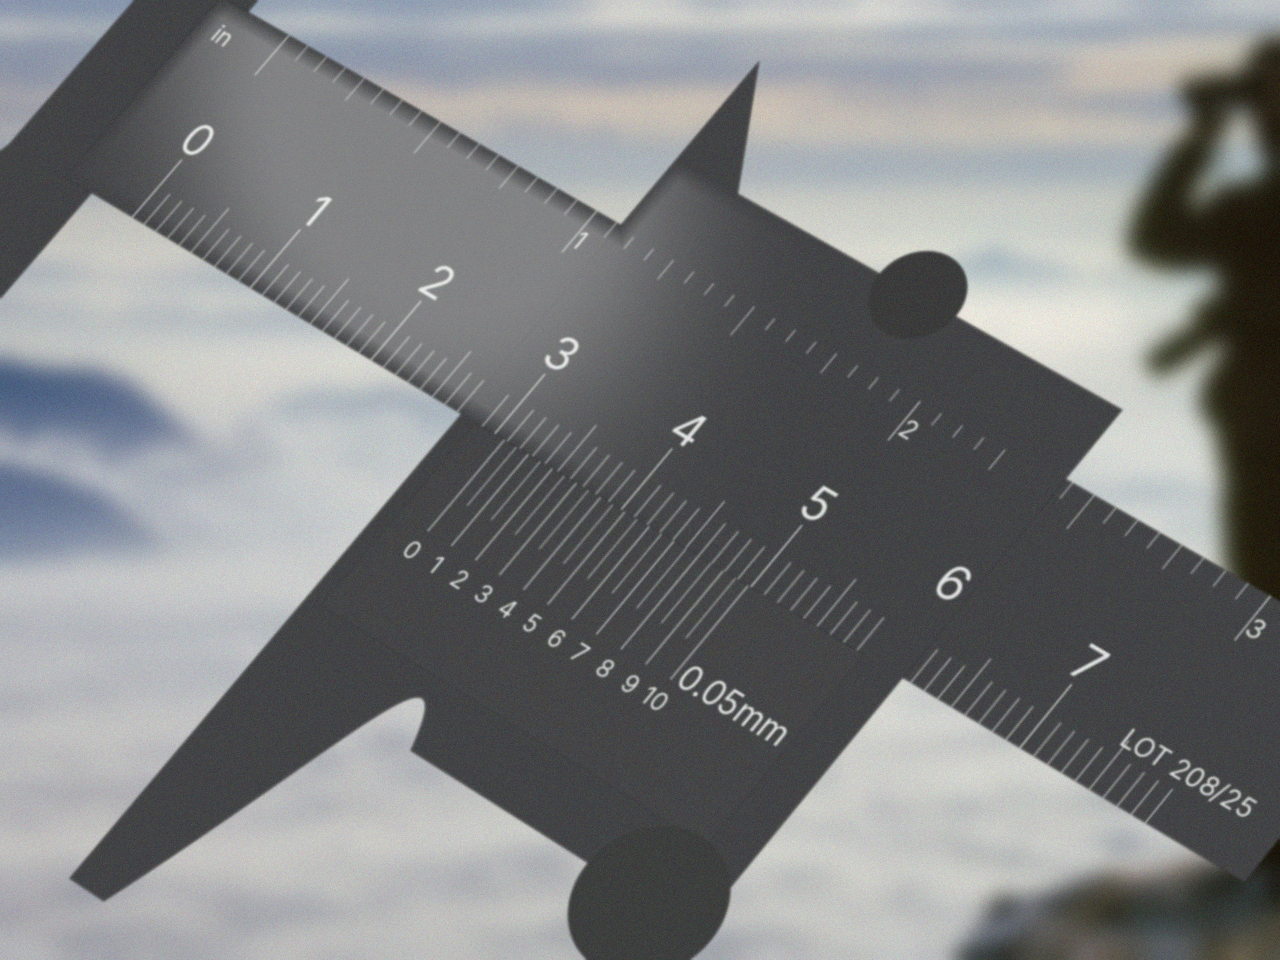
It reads 30.8 mm
